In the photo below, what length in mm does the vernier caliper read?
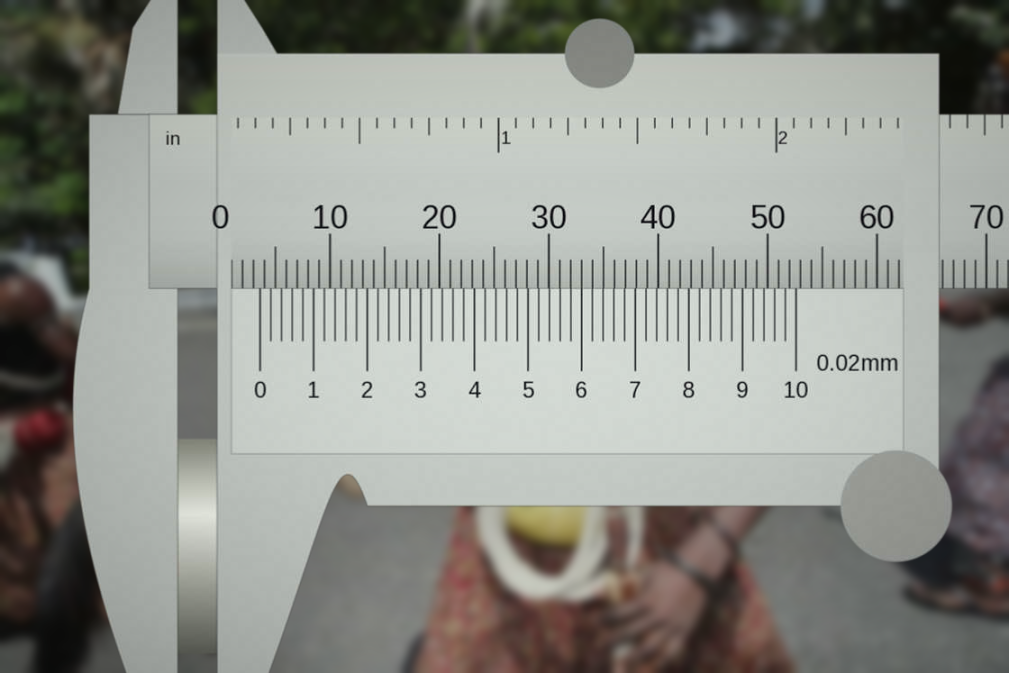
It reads 3.6 mm
